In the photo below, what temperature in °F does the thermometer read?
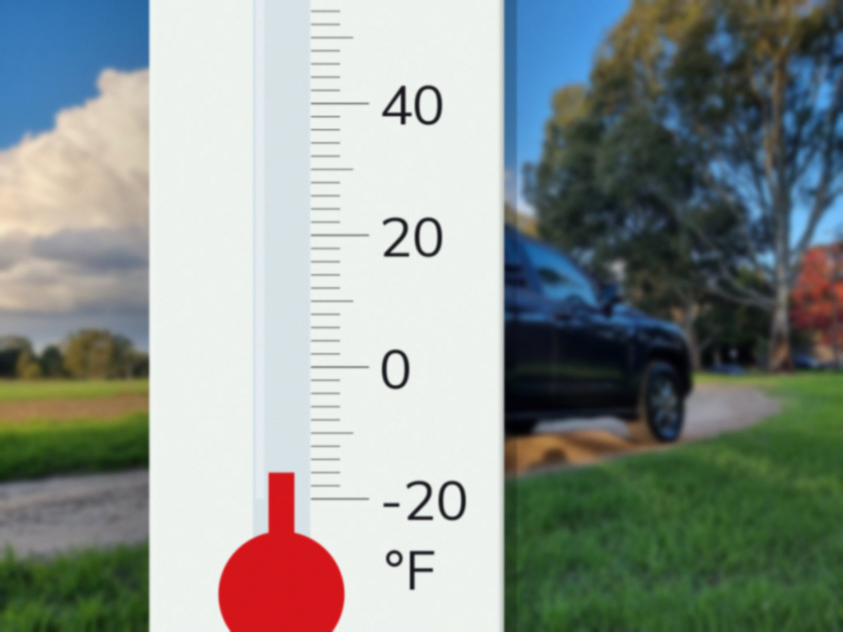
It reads -16 °F
